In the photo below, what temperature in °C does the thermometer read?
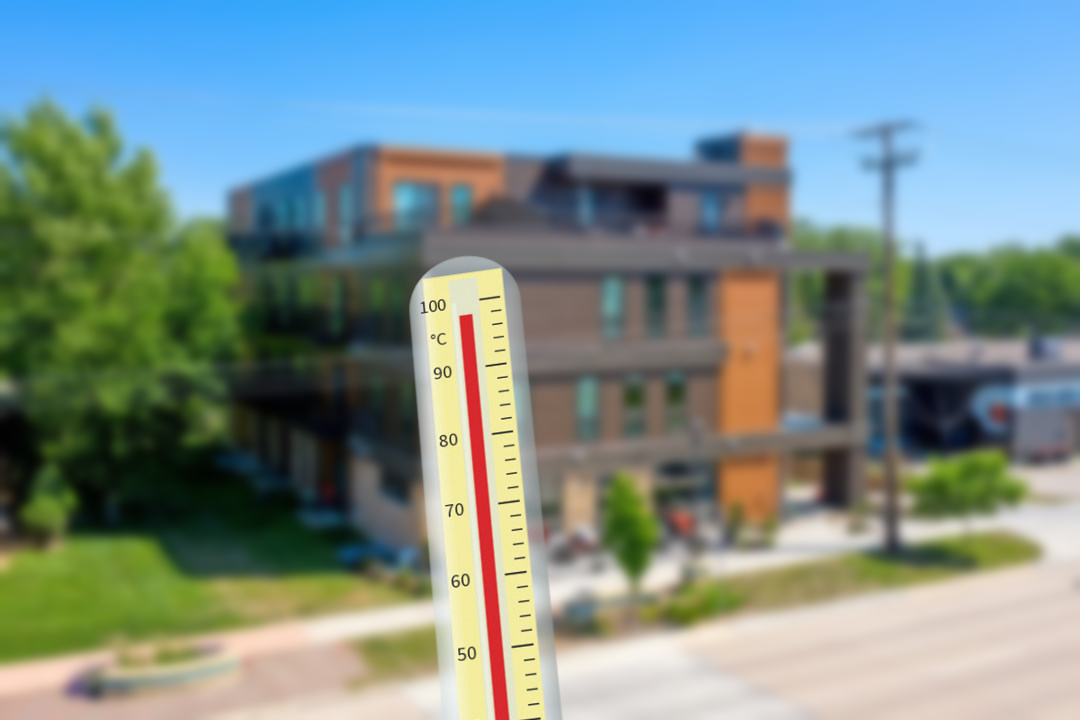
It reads 98 °C
